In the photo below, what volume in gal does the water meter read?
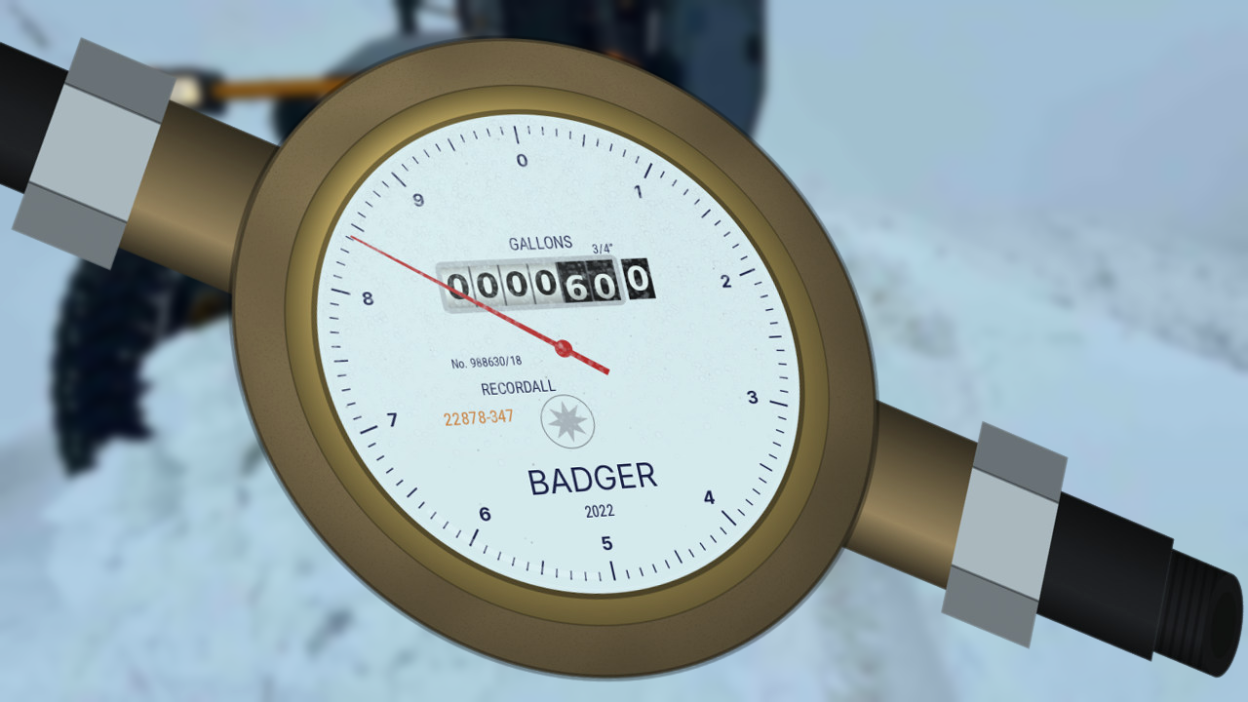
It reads 598.4 gal
